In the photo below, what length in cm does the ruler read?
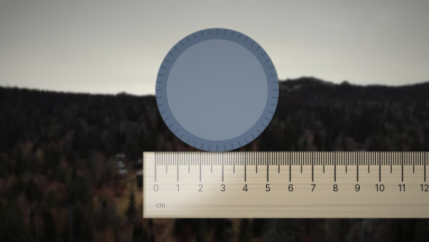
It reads 5.5 cm
